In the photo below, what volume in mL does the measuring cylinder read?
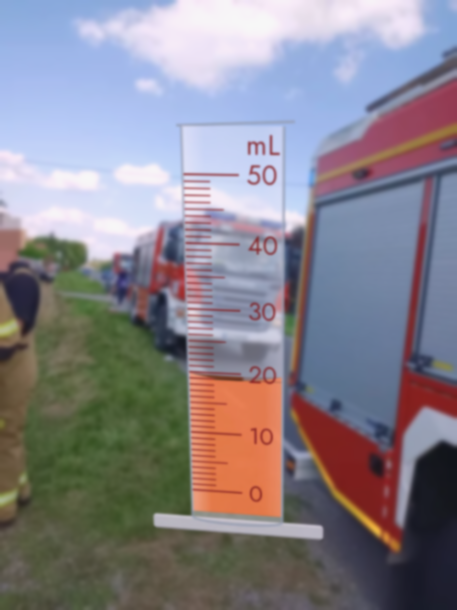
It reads 19 mL
